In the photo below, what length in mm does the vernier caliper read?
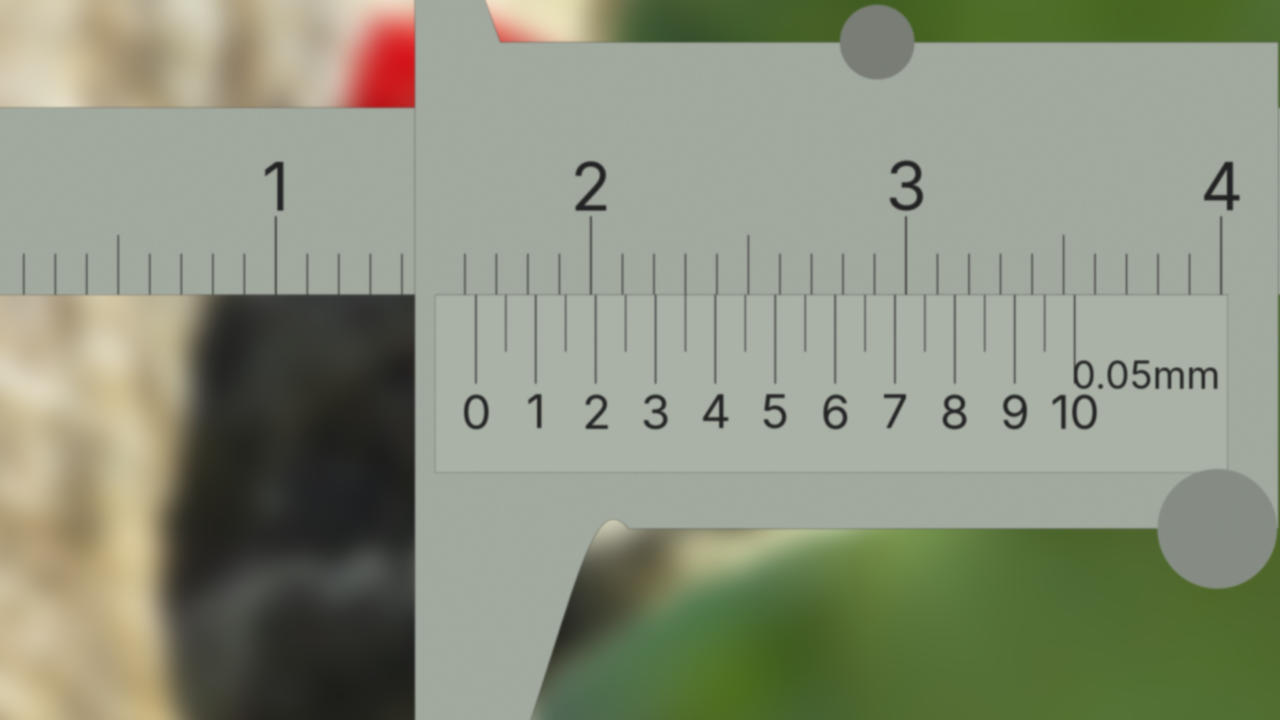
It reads 16.35 mm
